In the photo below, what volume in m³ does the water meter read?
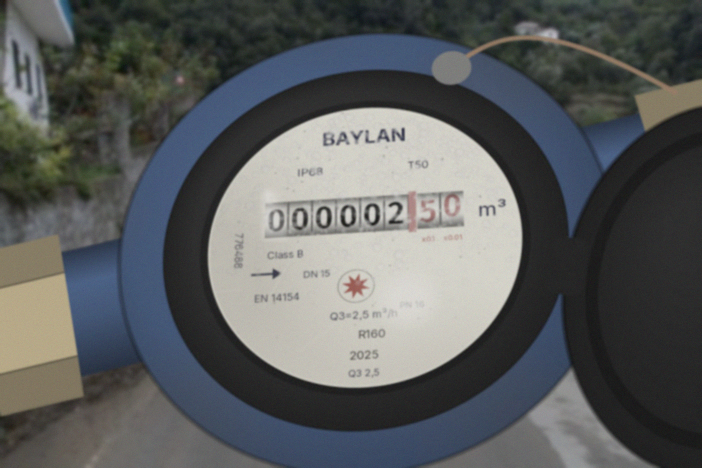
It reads 2.50 m³
